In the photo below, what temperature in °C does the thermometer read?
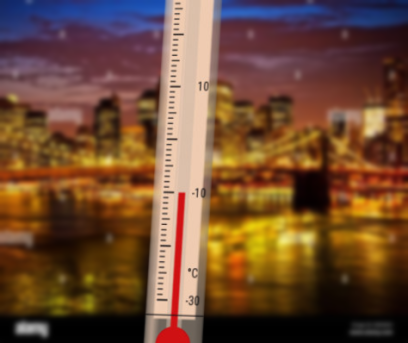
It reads -10 °C
